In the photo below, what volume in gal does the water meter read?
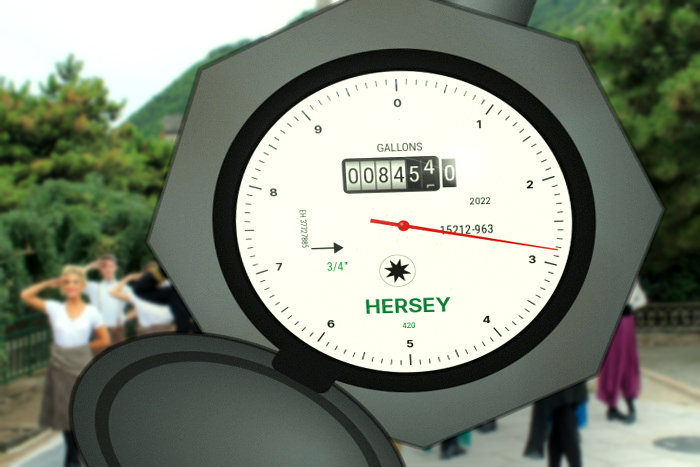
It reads 84542.8 gal
